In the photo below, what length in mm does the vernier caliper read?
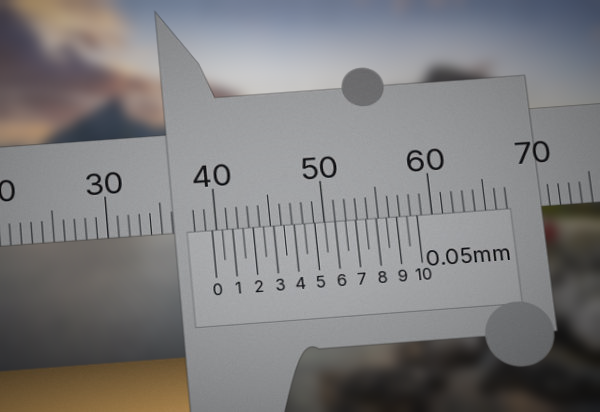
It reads 39.6 mm
